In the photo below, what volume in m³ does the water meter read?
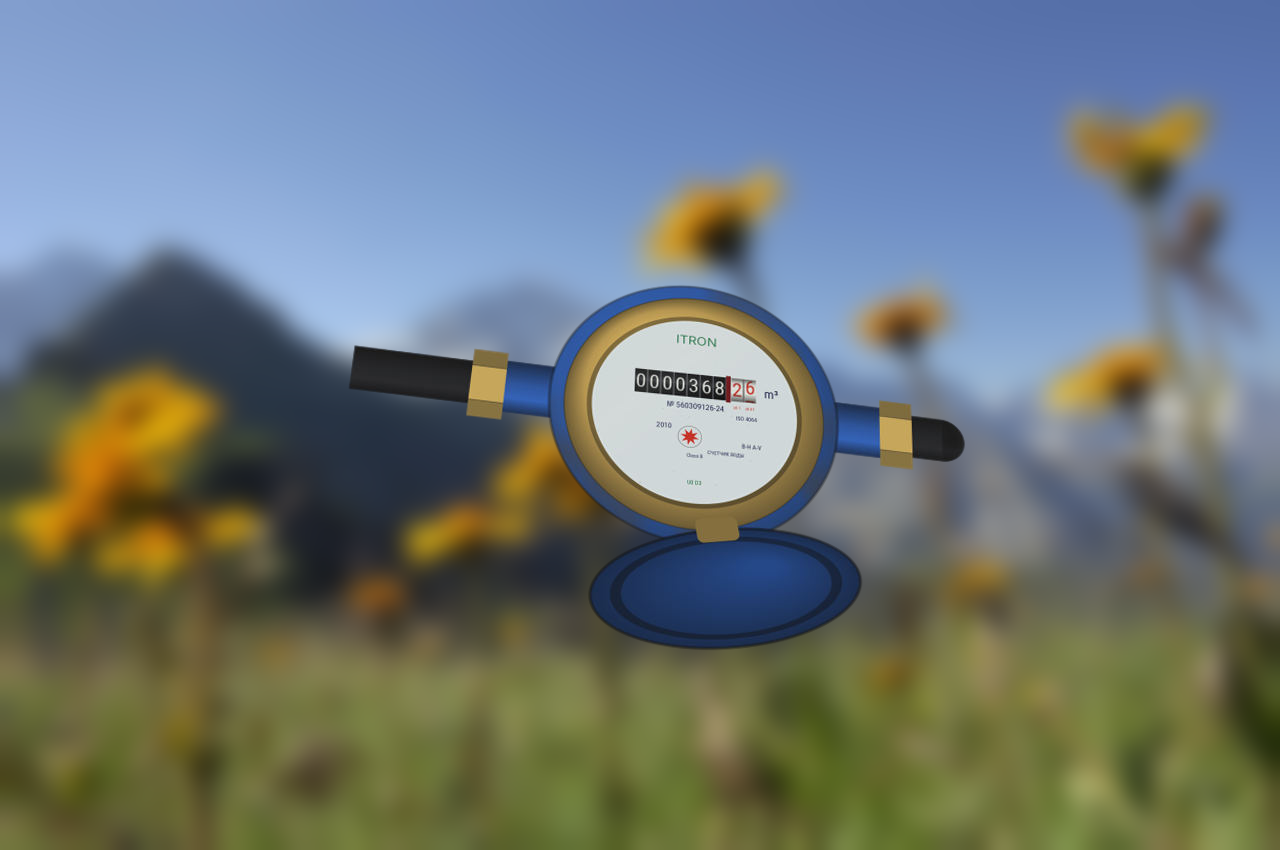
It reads 368.26 m³
